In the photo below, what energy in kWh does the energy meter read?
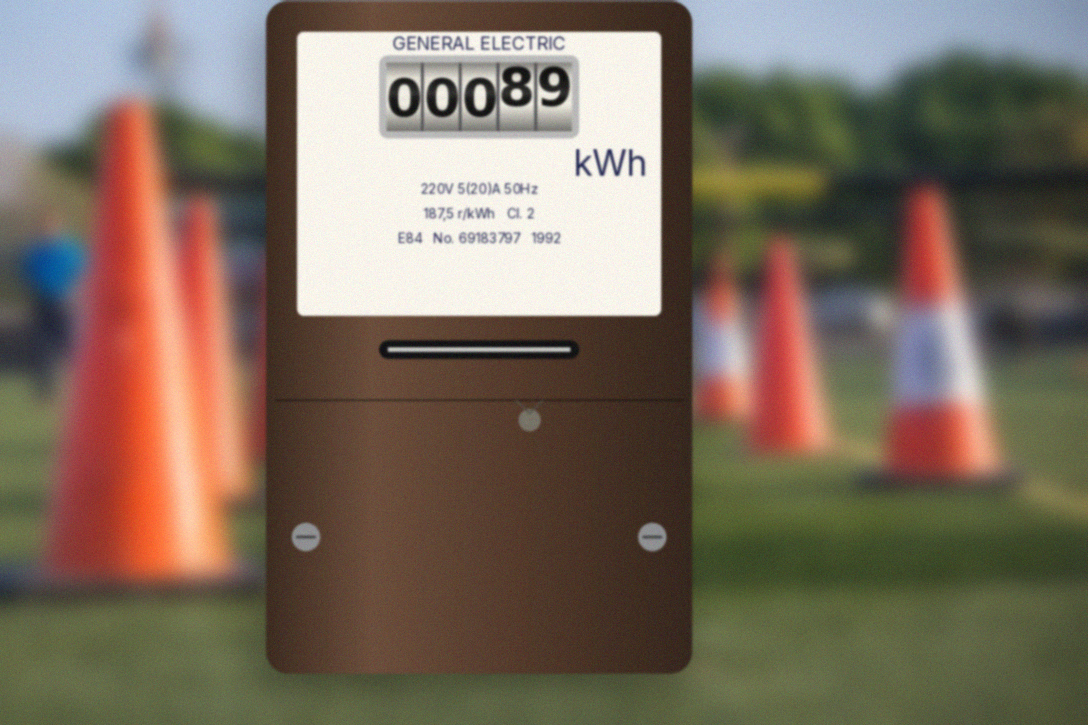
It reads 89 kWh
